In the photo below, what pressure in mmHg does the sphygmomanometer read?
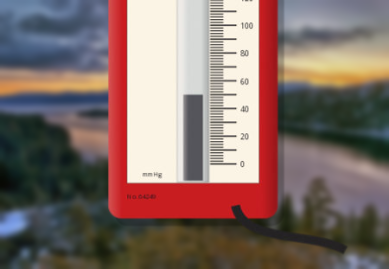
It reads 50 mmHg
